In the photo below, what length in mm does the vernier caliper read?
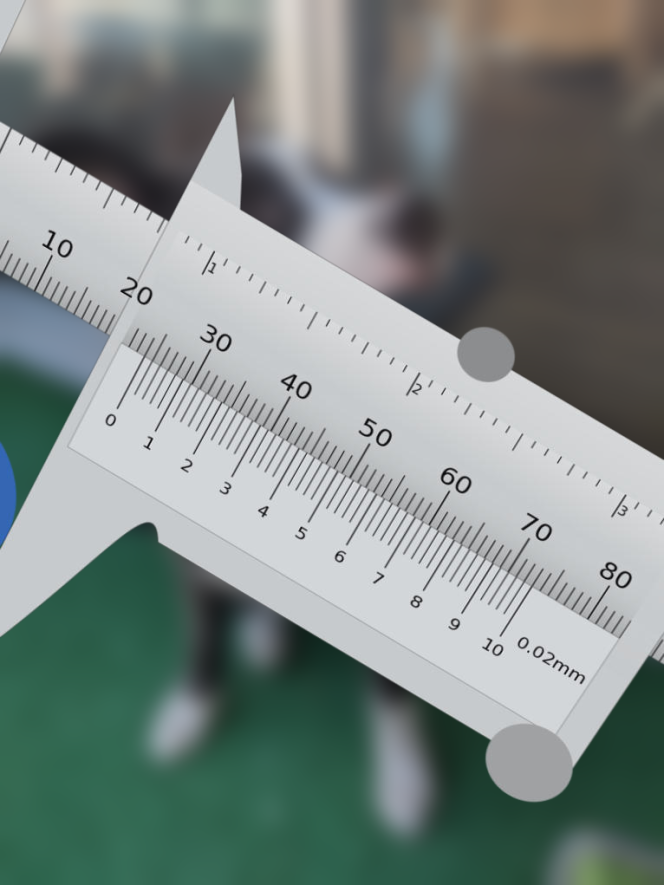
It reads 24.0 mm
